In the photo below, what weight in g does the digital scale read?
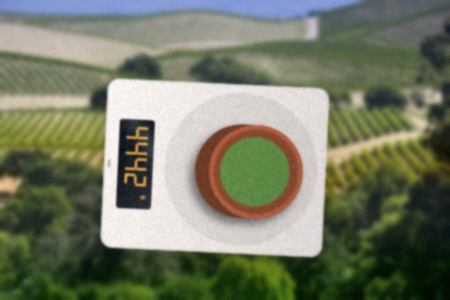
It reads 4442 g
